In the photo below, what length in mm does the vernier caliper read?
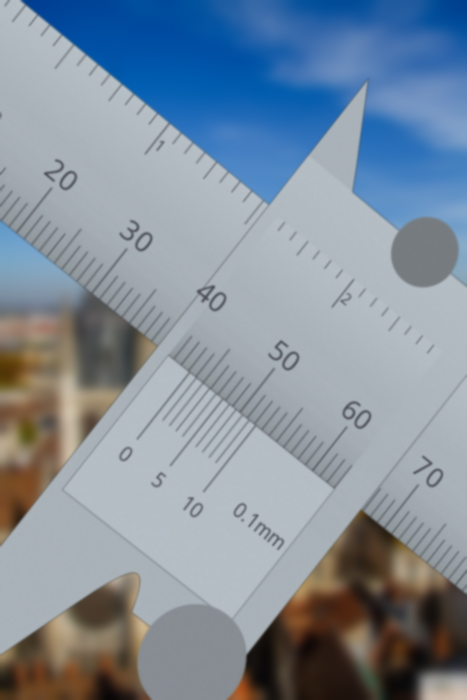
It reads 43.2 mm
